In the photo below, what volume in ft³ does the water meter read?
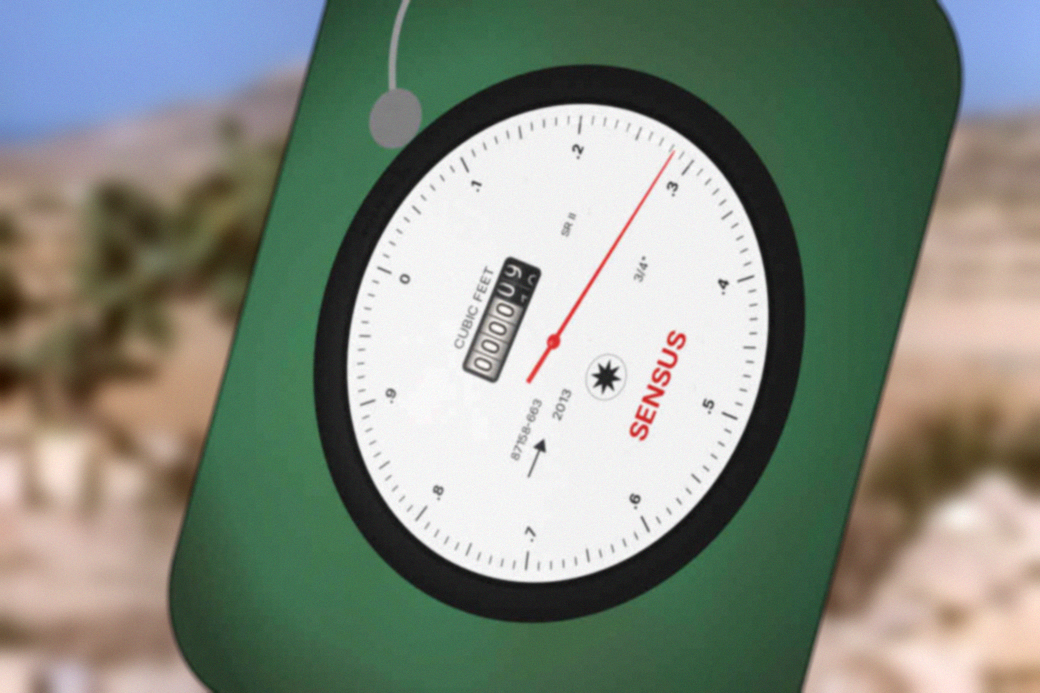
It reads 9.28 ft³
